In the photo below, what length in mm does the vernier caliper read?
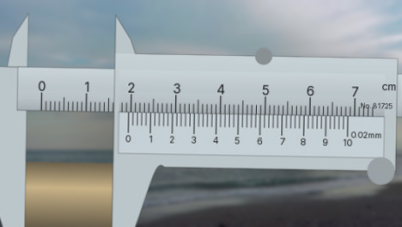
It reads 19.5 mm
